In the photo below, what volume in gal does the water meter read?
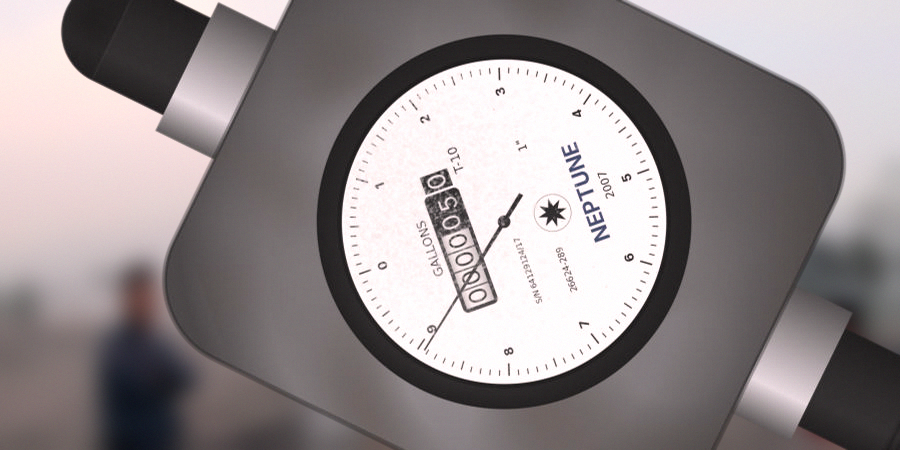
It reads 48.9 gal
